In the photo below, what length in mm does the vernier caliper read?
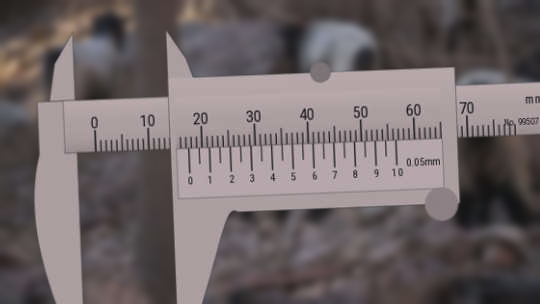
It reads 17.5 mm
